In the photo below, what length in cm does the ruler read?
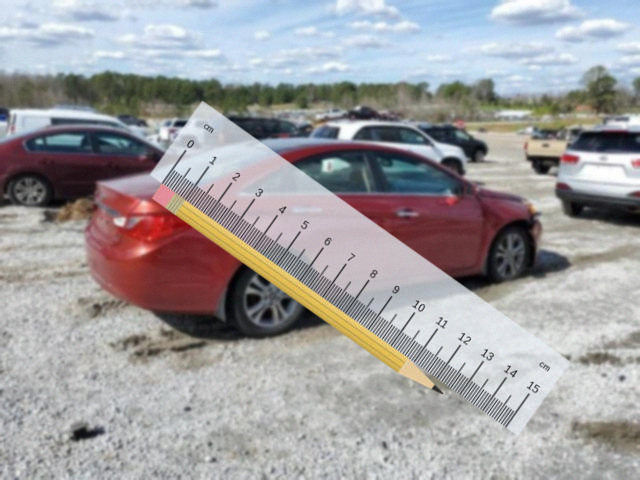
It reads 12.5 cm
